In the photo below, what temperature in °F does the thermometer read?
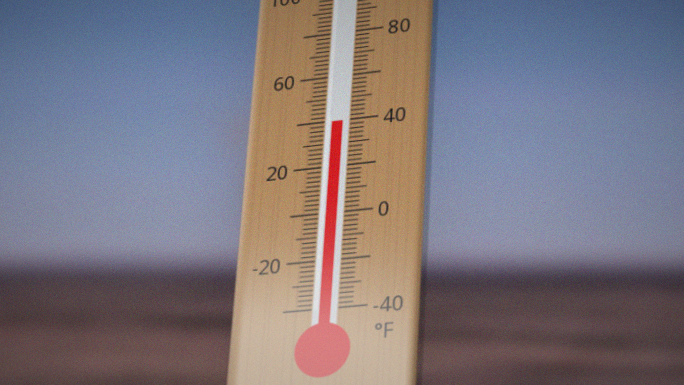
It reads 40 °F
